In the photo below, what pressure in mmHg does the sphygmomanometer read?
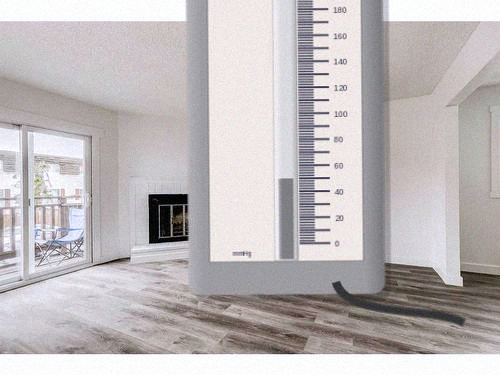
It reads 50 mmHg
